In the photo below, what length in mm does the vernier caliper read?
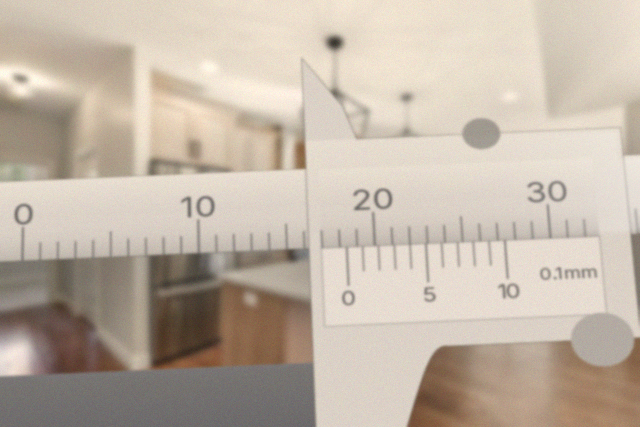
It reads 18.4 mm
